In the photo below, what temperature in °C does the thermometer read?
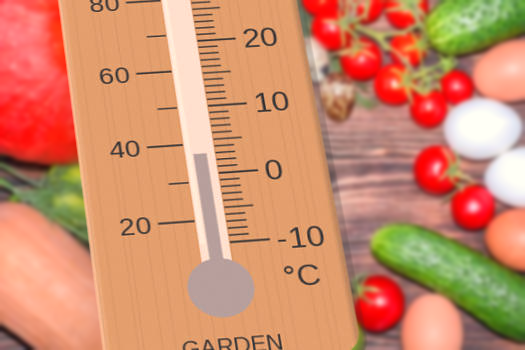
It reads 3 °C
